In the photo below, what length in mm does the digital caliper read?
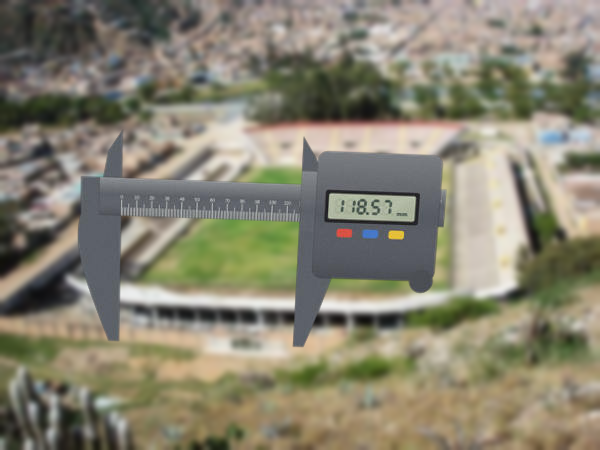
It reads 118.57 mm
